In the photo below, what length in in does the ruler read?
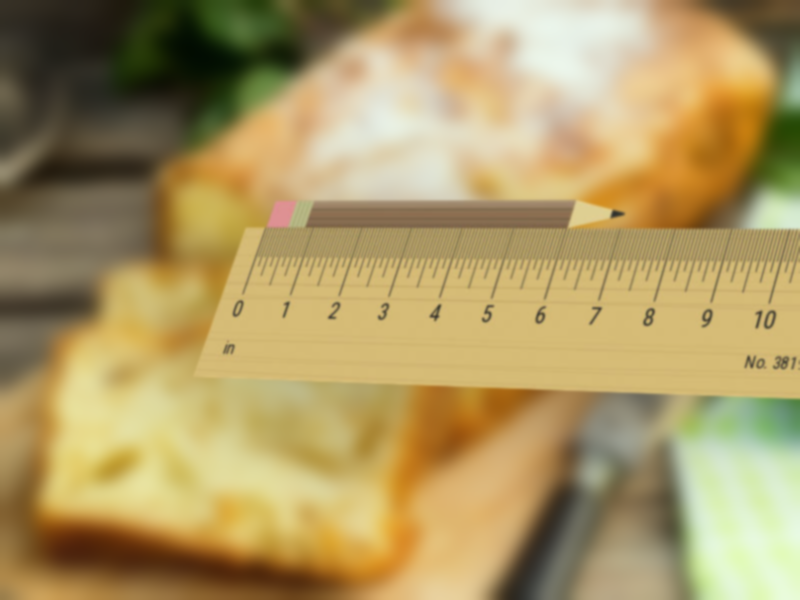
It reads 7 in
